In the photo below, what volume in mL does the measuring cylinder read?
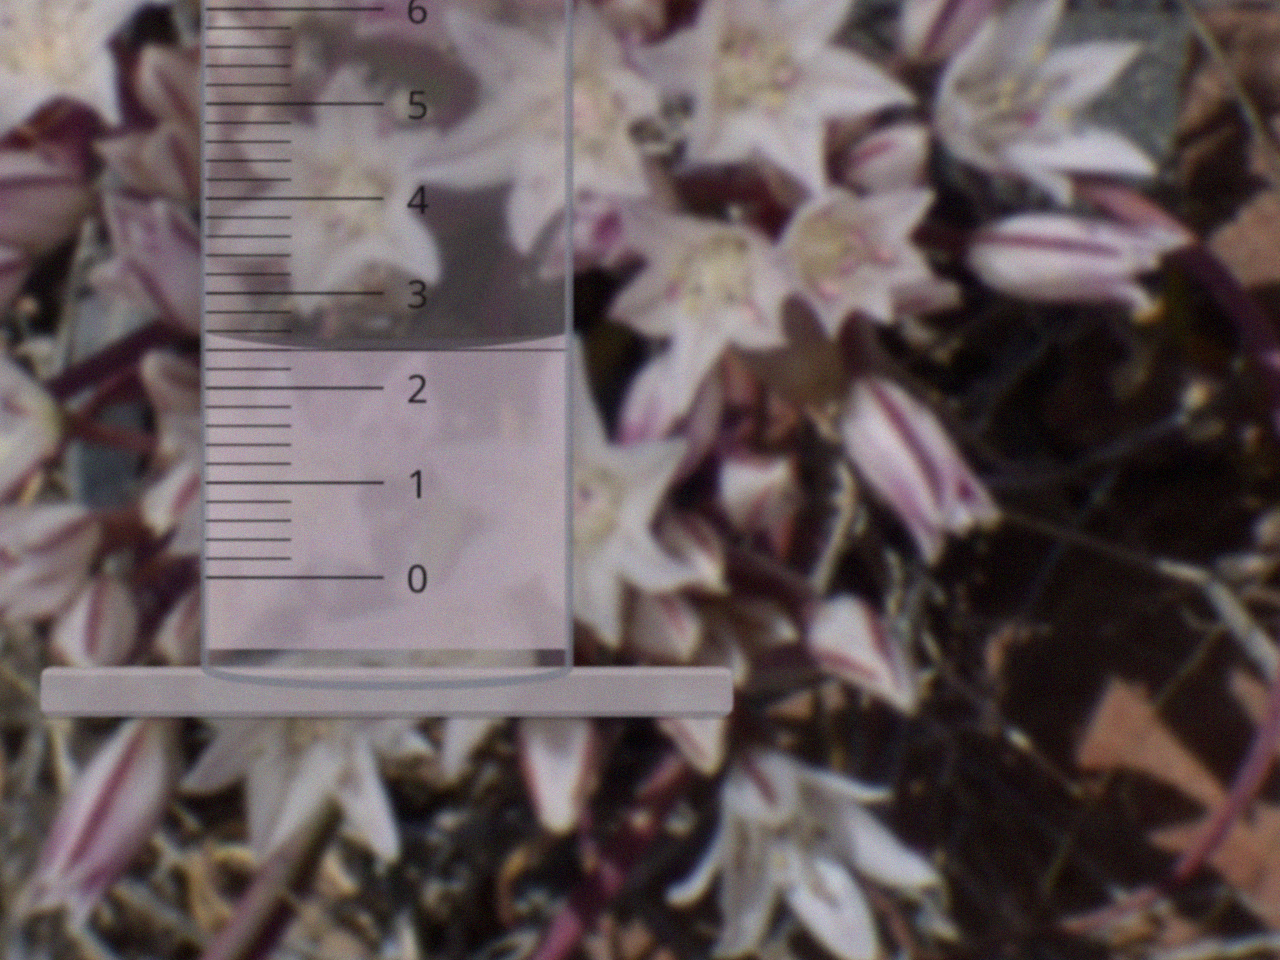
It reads 2.4 mL
